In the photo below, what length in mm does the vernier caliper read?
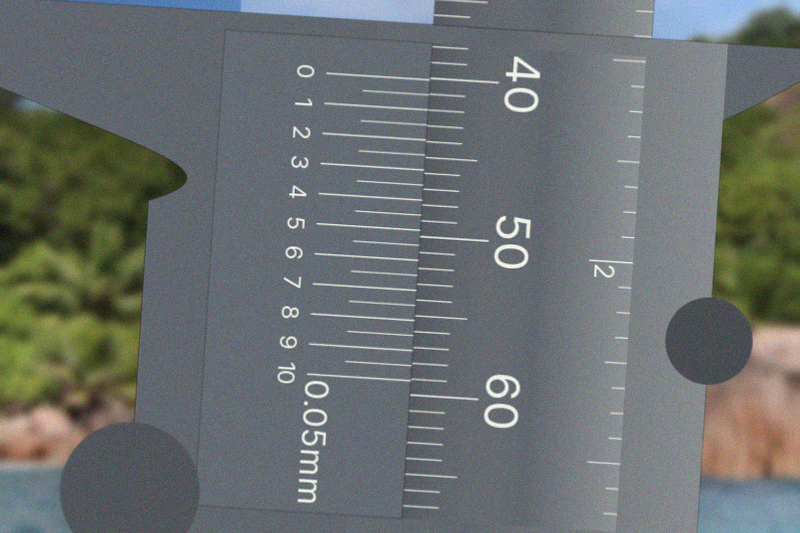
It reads 40.1 mm
